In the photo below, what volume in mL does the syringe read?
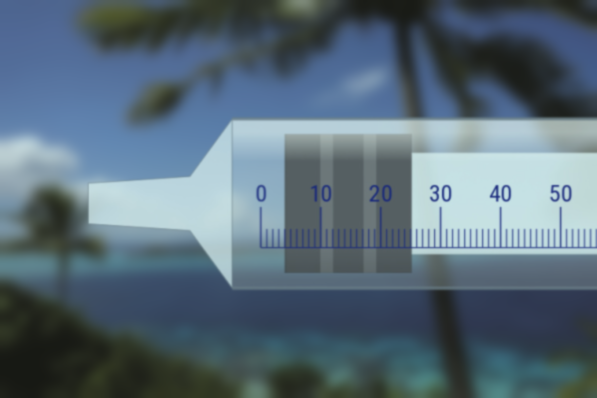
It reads 4 mL
